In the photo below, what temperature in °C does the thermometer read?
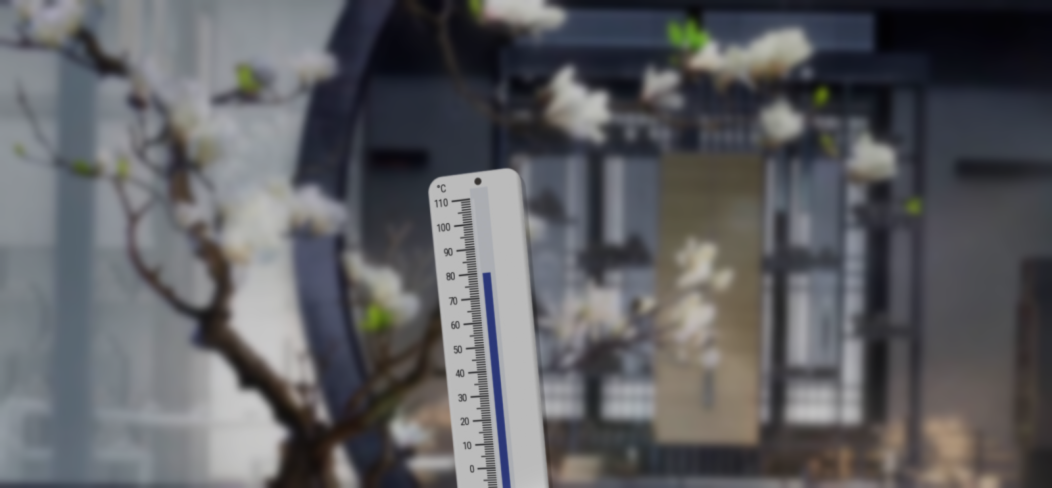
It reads 80 °C
